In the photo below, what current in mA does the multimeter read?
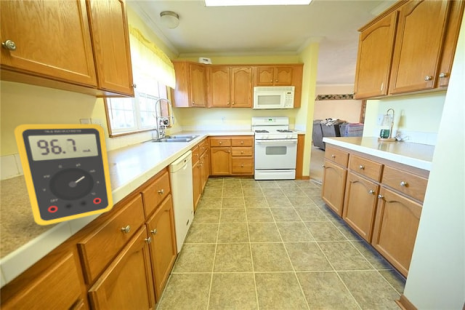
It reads 96.7 mA
